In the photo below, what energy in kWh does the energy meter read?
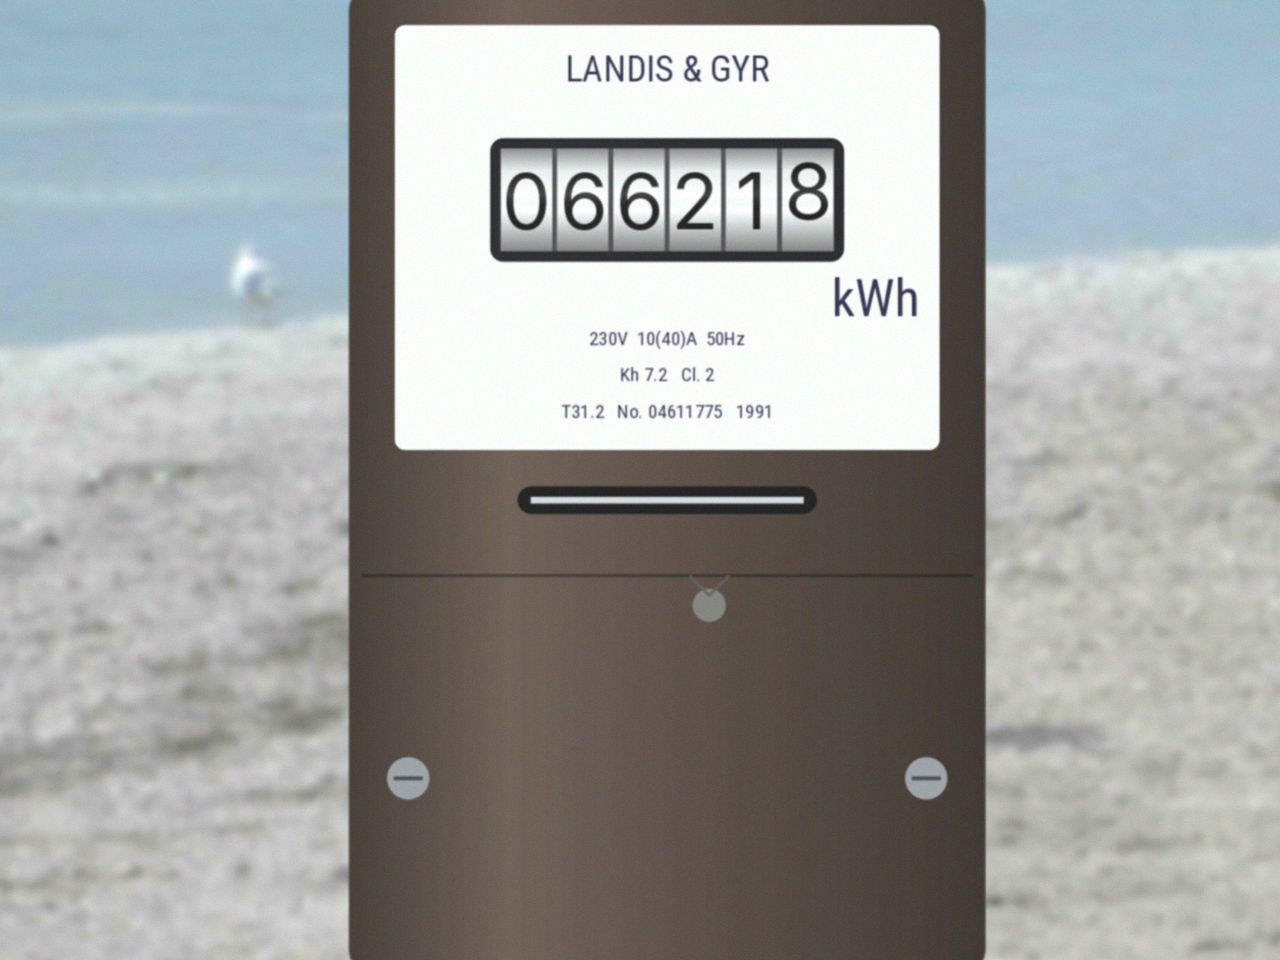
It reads 66218 kWh
